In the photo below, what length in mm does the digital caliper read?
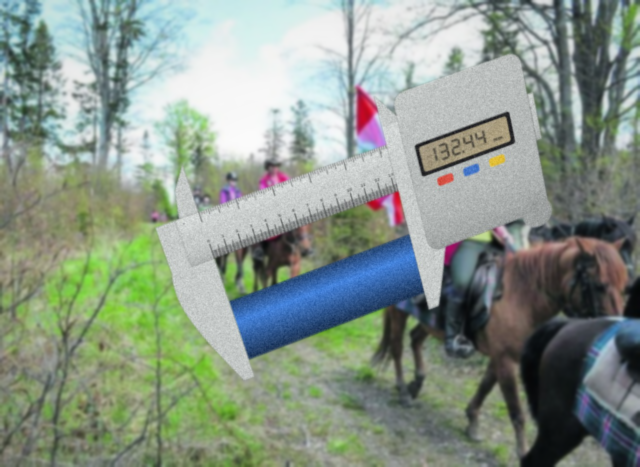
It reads 132.44 mm
